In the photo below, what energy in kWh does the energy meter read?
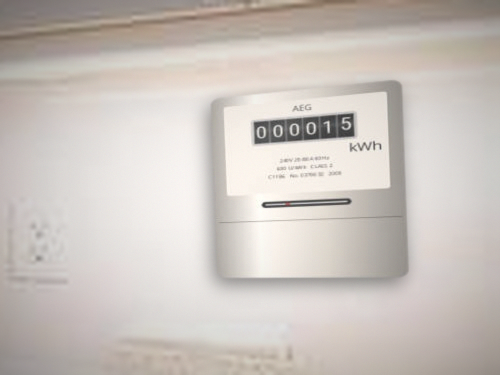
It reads 15 kWh
